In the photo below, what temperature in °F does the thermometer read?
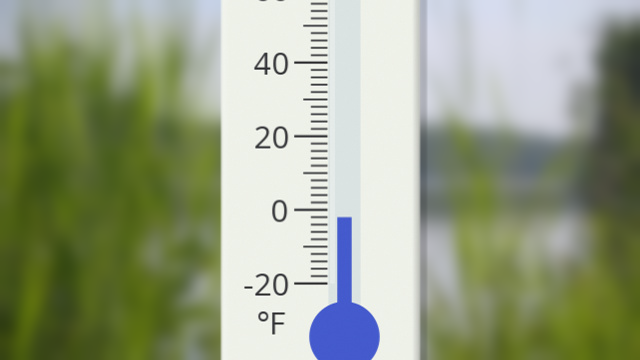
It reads -2 °F
